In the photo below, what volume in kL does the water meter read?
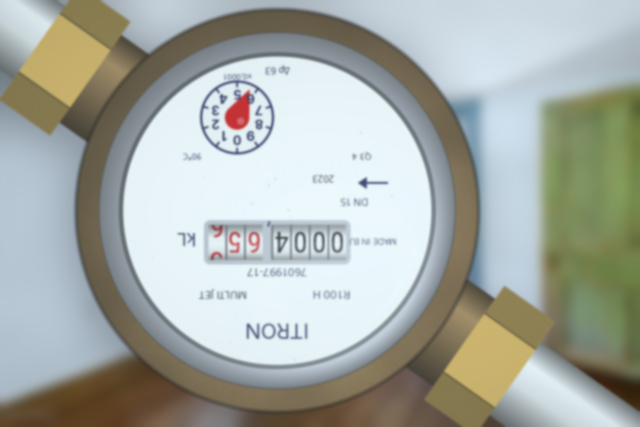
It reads 4.6555 kL
